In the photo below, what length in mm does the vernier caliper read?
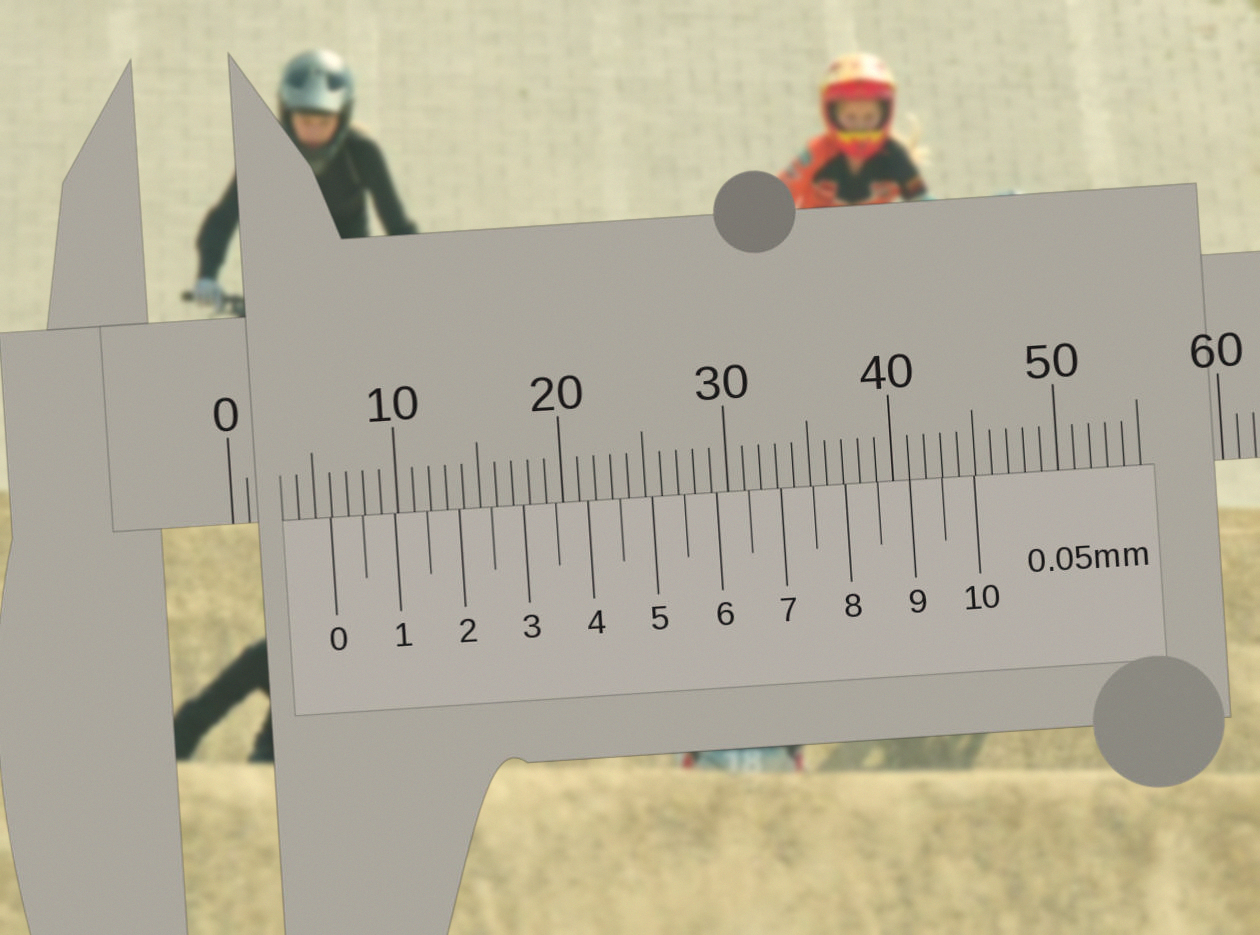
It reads 5.9 mm
